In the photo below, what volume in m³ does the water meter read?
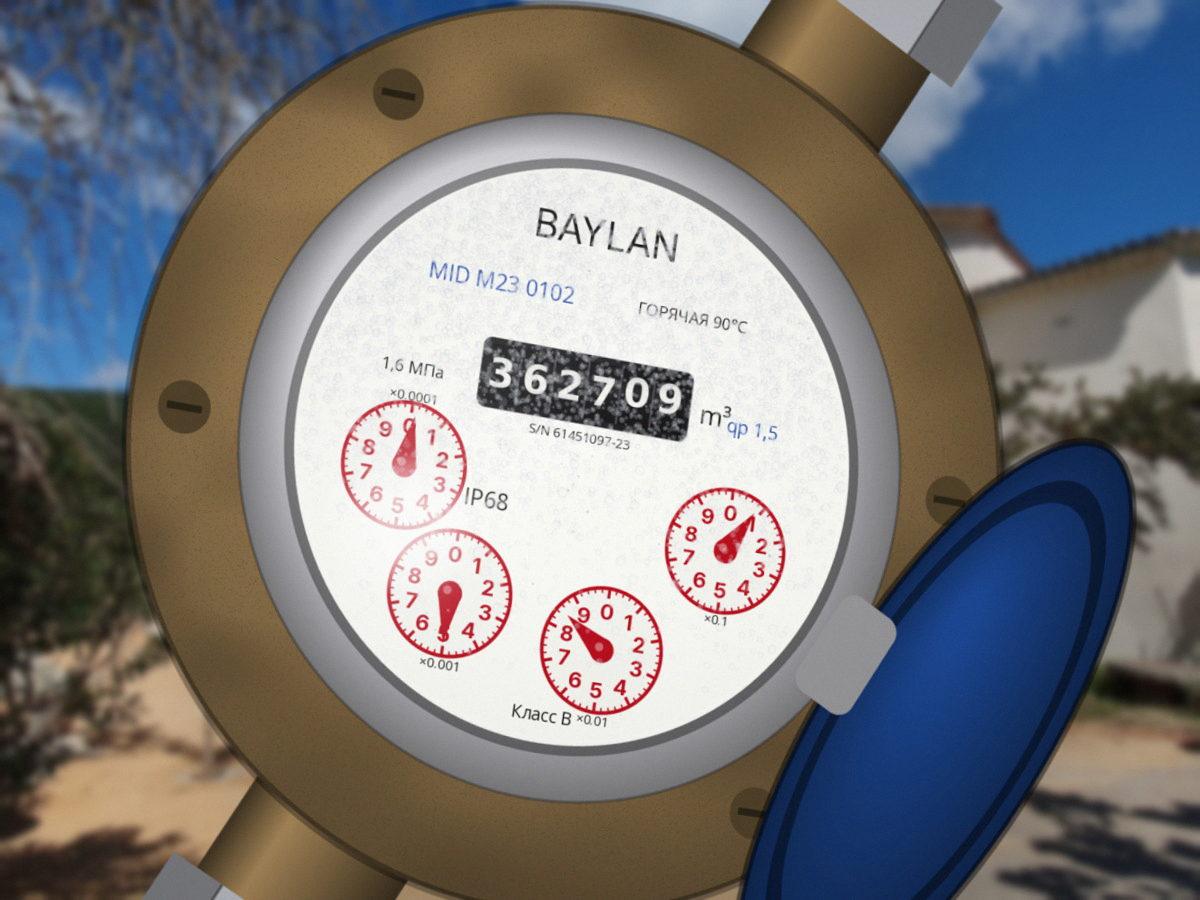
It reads 362709.0850 m³
